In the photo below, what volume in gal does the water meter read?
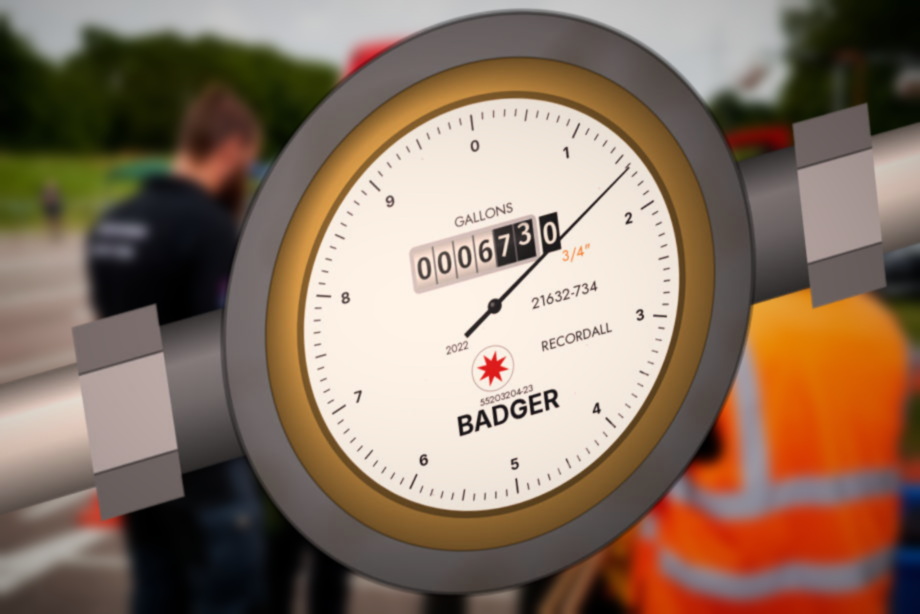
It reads 6731.6 gal
